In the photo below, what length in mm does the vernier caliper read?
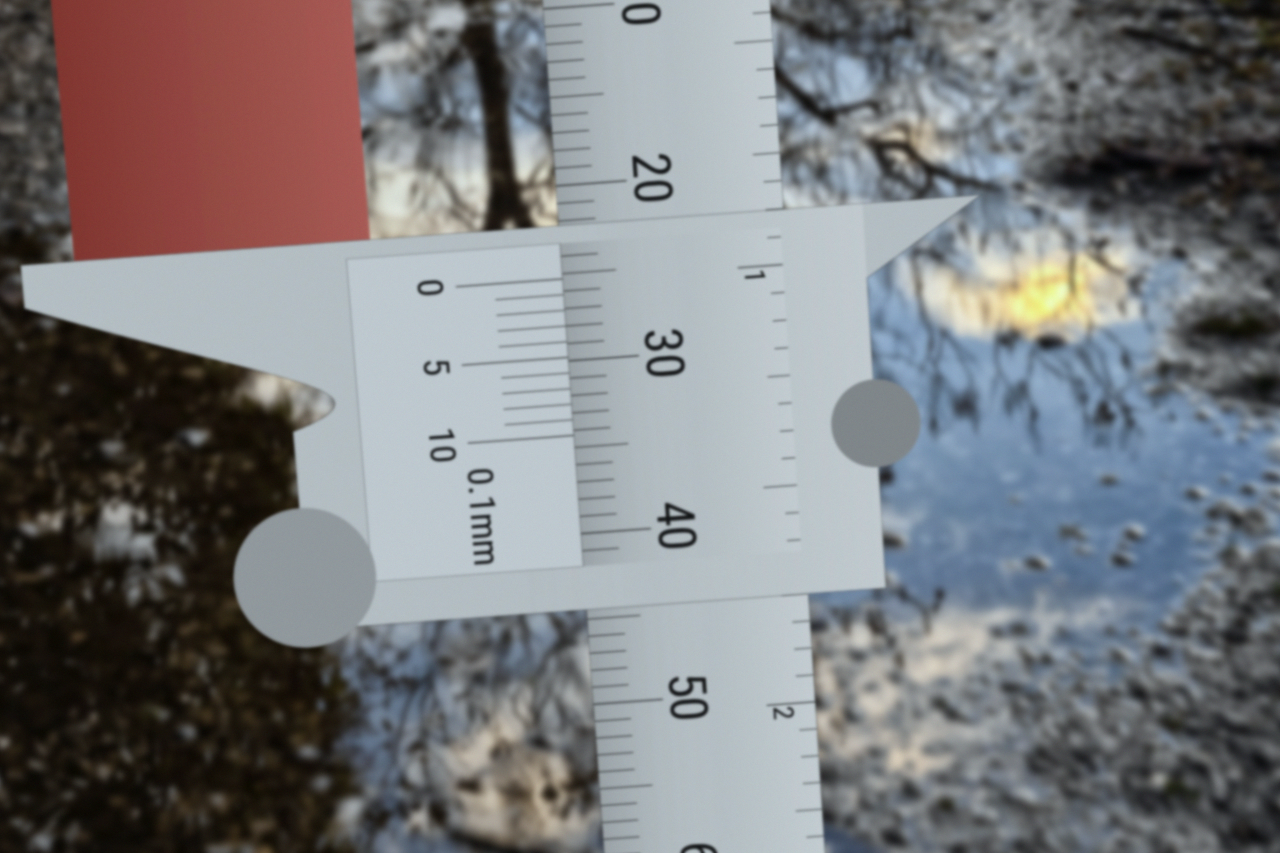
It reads 25.3 mm
